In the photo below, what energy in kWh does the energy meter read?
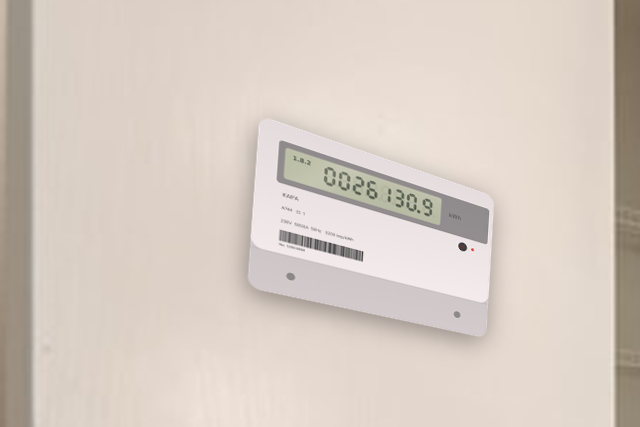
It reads 26130.9 kWh
